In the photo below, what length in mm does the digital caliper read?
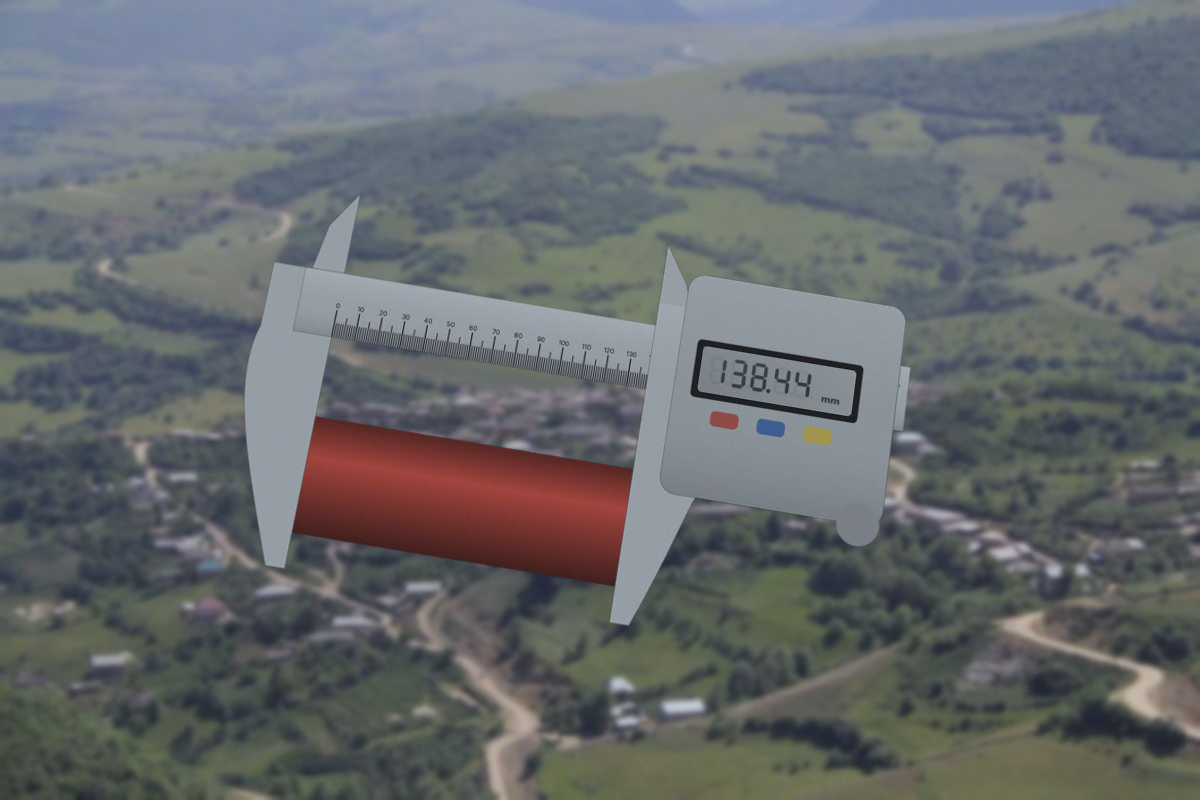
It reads 138.44 mm
